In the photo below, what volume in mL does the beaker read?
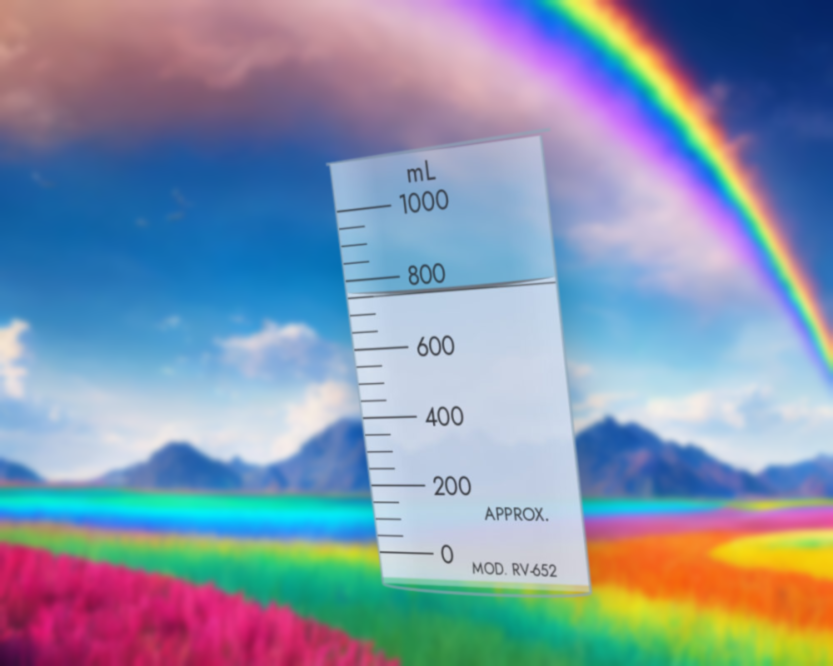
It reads 750 mL
